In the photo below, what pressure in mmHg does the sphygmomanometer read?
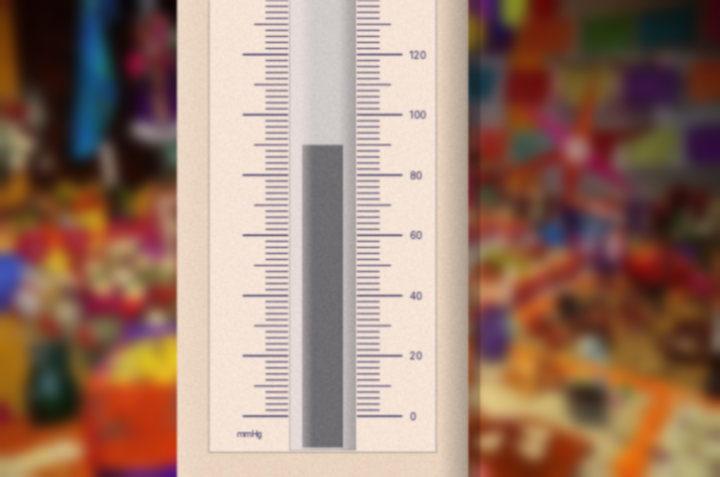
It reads 90 mmHg
